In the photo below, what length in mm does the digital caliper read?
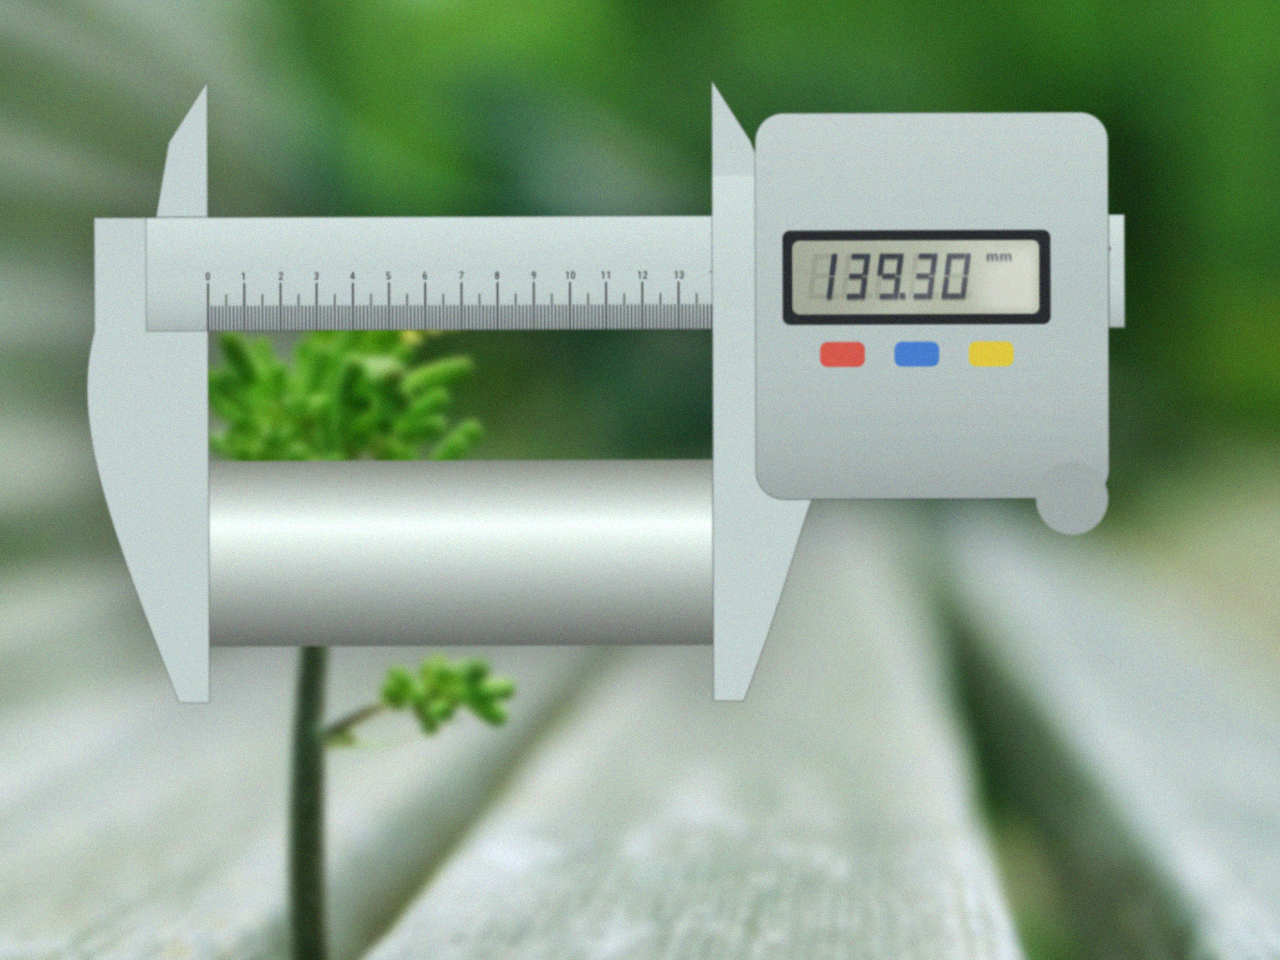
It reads 139.30 mm
